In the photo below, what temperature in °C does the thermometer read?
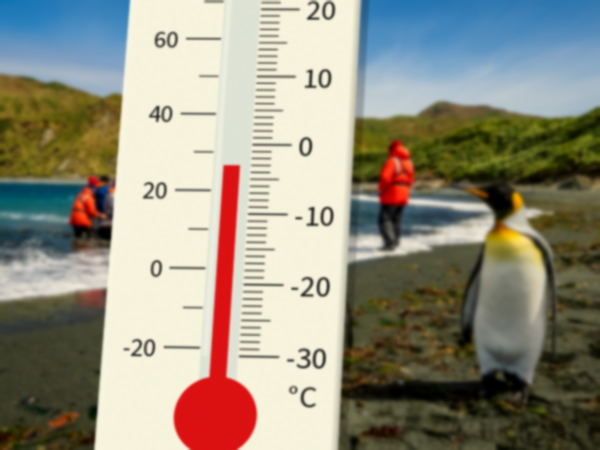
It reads -3 °C
